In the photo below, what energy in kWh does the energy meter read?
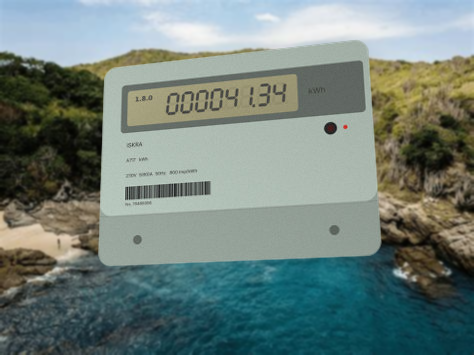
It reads 41.34 kWh
